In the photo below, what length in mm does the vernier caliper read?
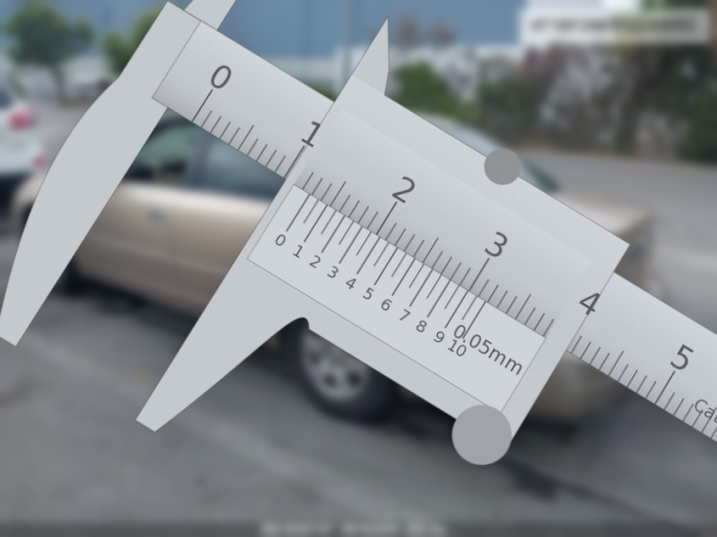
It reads 12.8 mm
